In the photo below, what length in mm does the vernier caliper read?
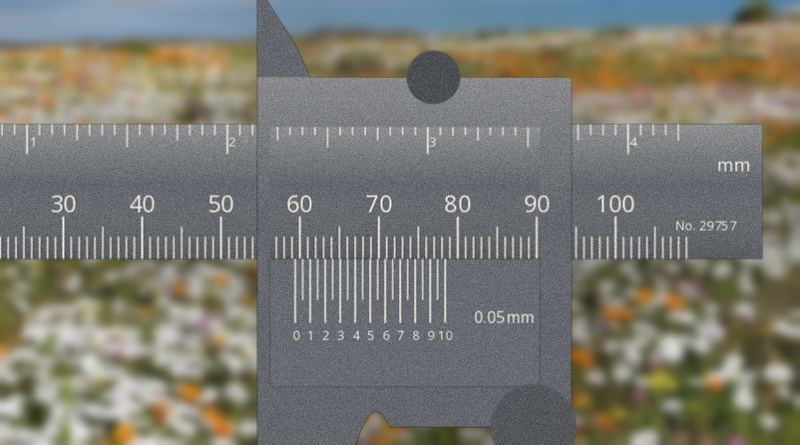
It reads 59.4 mm
